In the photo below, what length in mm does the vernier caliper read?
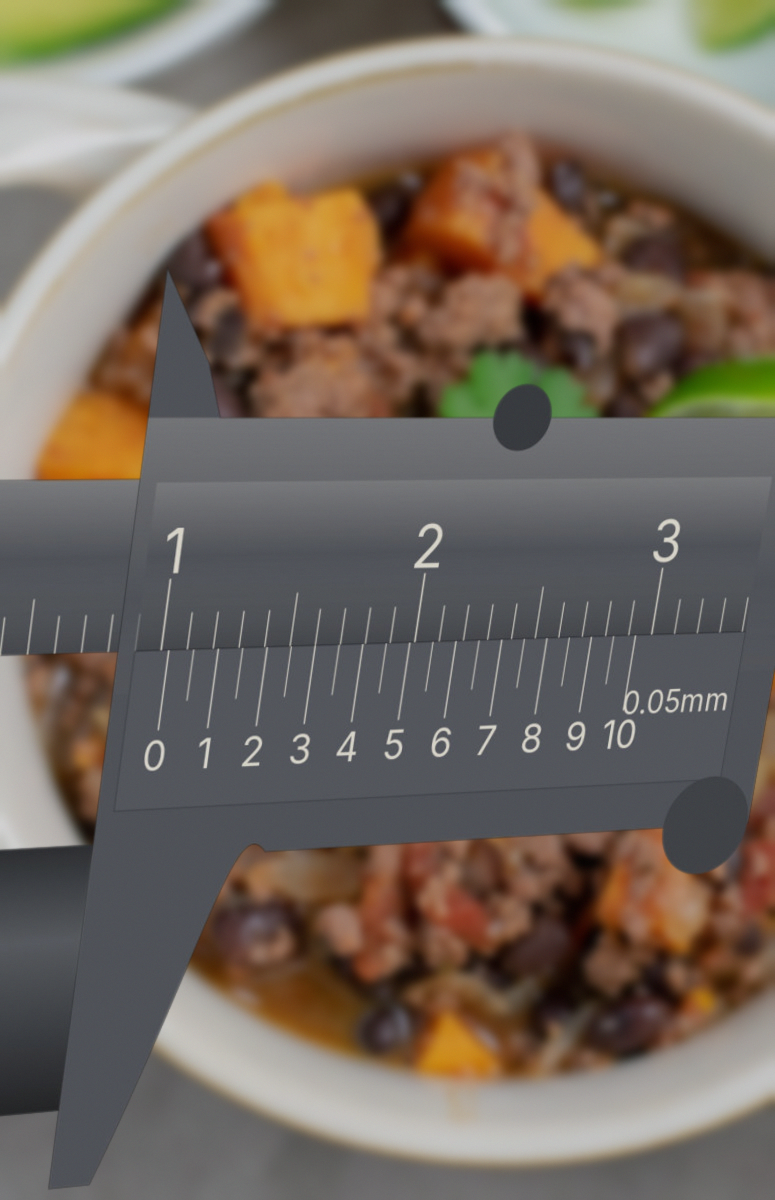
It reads 10.3 mm
